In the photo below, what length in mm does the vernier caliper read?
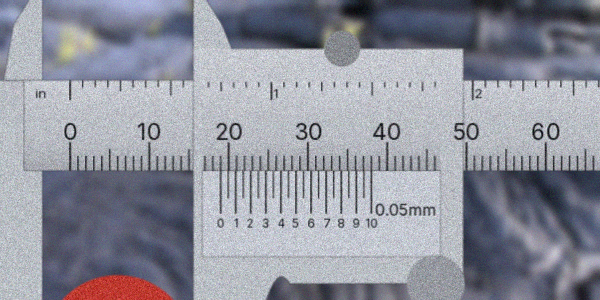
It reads 19.0 mm
